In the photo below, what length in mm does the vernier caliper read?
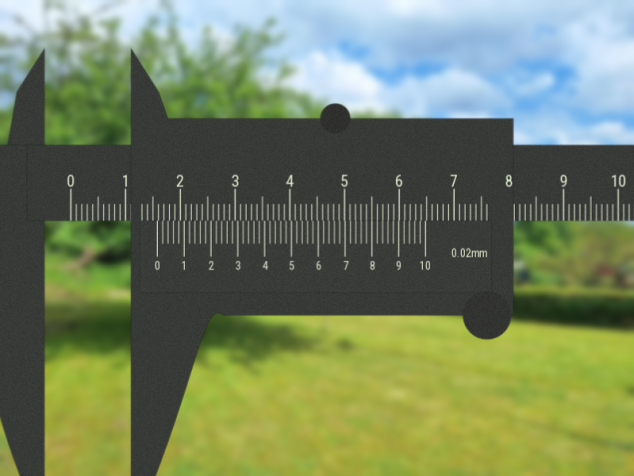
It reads 15.8 mm
